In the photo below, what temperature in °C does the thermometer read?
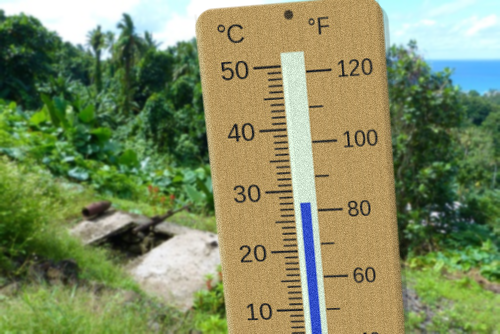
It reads 28 °C
